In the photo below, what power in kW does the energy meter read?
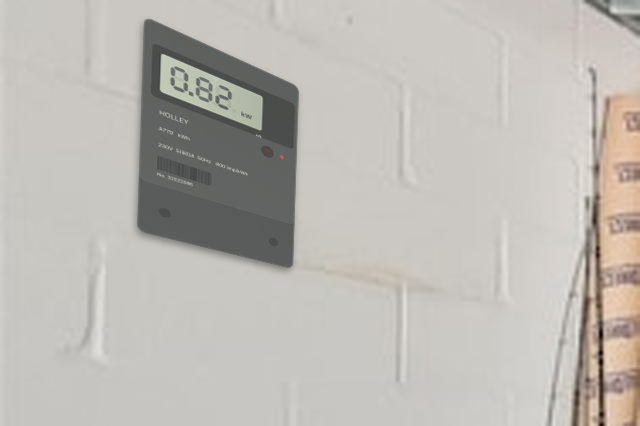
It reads 0.82 kW
